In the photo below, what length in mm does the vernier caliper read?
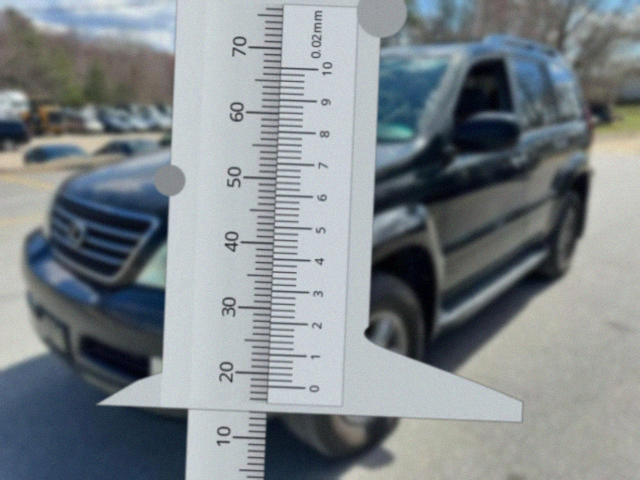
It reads 18.0 mm
